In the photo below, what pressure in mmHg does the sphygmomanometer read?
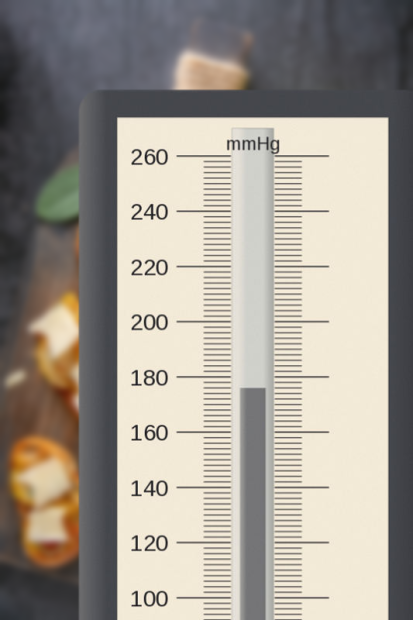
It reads 176 mmHg
